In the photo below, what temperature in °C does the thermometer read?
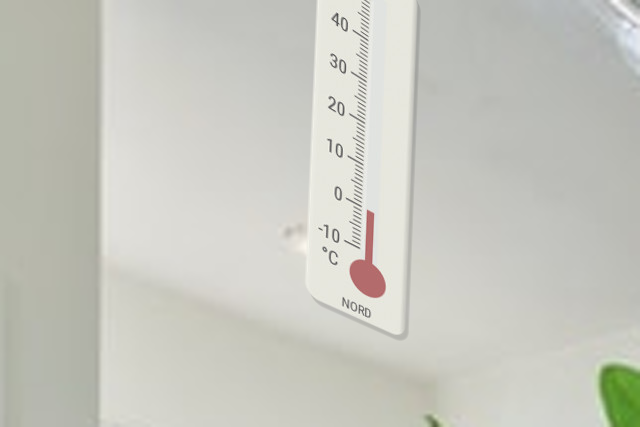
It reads 0 °C
